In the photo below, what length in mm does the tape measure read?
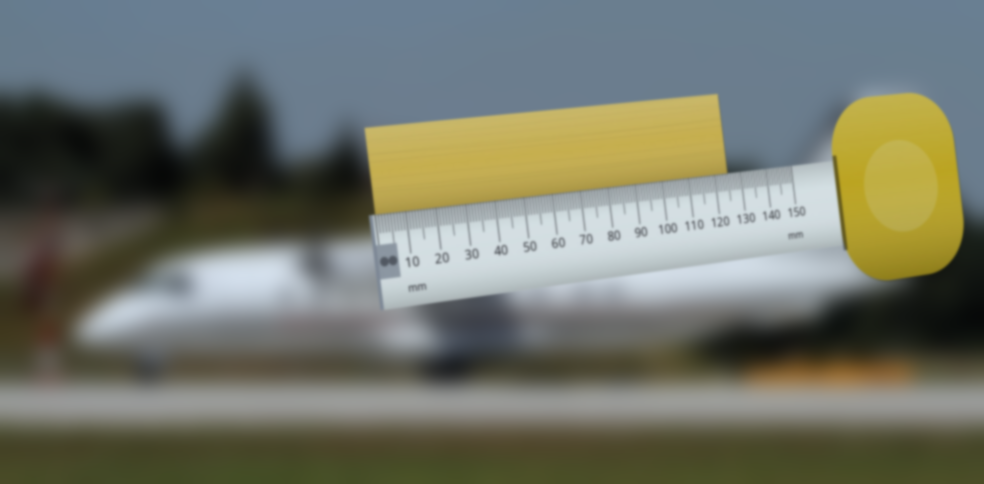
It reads 125 mm
